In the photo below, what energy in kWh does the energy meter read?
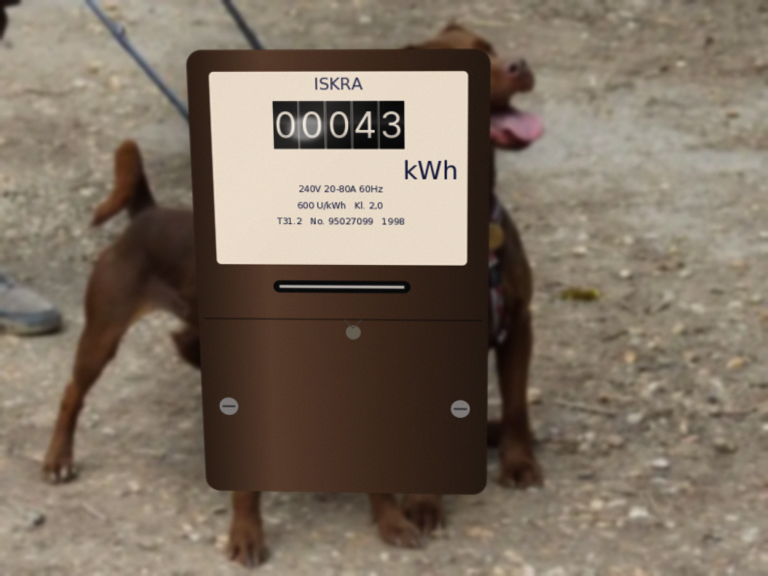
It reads 43 kWh
